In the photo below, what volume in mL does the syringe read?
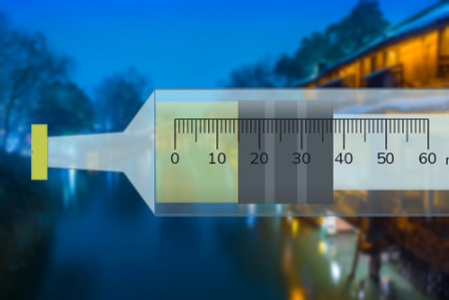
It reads 15 mL
